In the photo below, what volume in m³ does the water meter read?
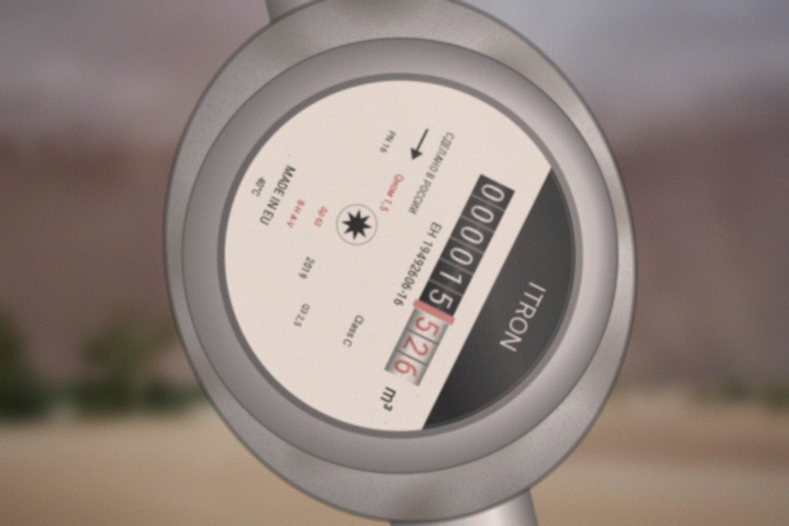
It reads 15.526 m³
